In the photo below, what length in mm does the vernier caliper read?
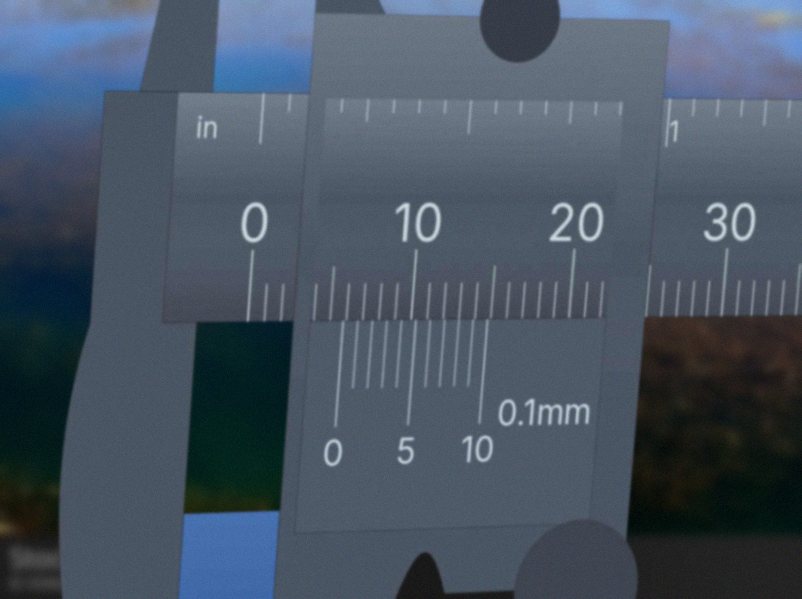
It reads 5.8 mm
